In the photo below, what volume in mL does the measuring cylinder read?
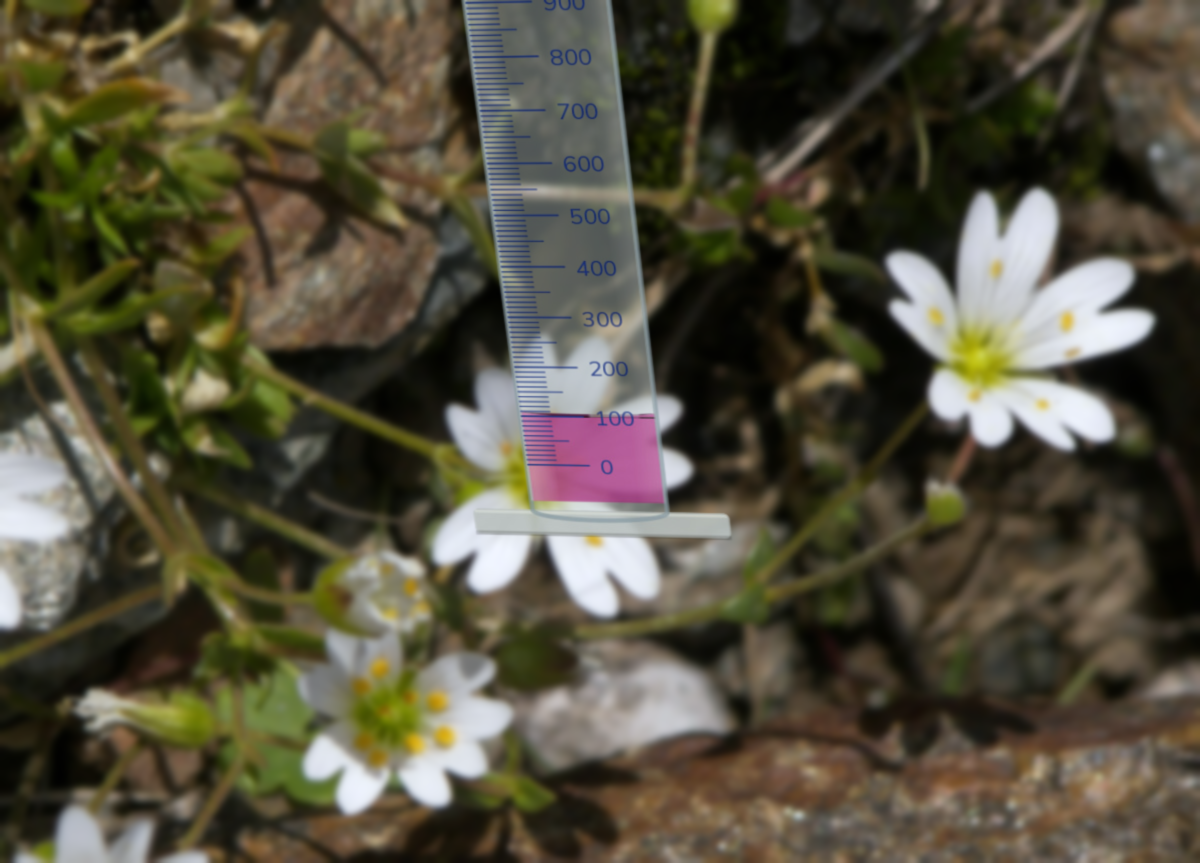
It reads 100 mL
